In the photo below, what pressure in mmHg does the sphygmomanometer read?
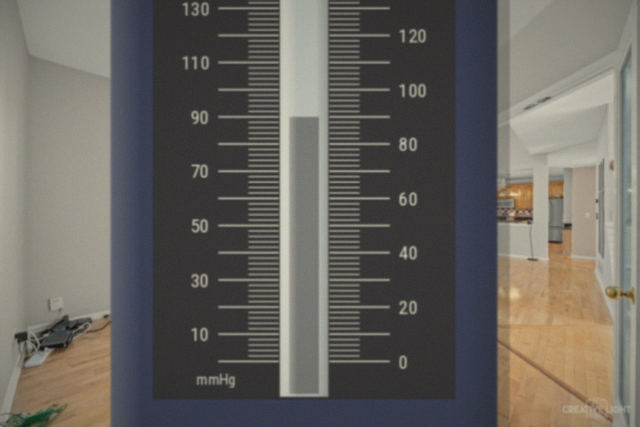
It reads 90 mmHg
